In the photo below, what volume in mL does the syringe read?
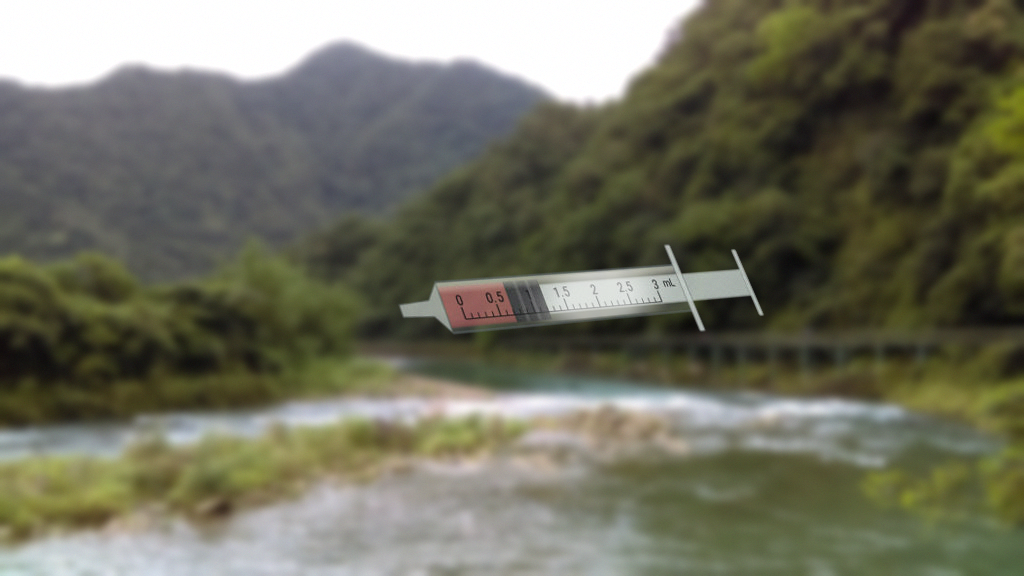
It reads 0.7 mL
